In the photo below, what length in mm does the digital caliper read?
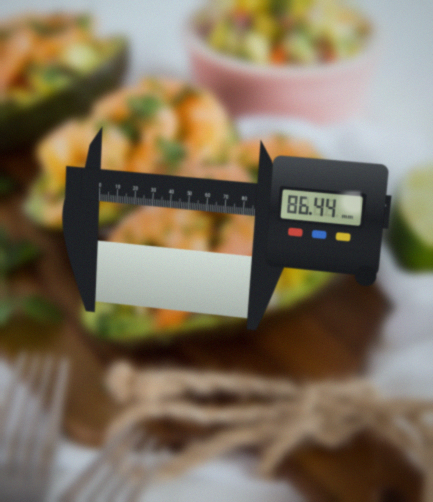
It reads 86.44 mm
